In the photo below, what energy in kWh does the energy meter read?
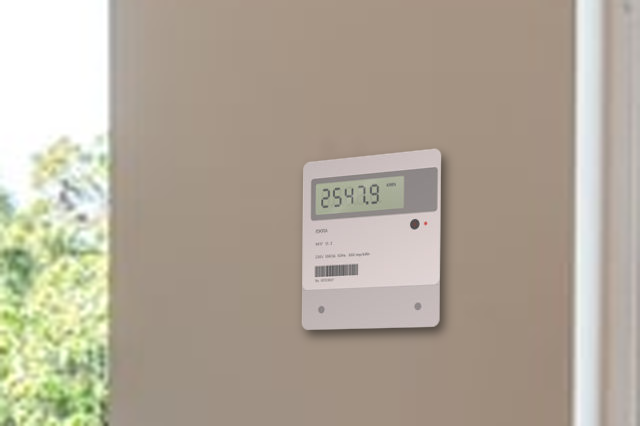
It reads 2547.9 kWh
